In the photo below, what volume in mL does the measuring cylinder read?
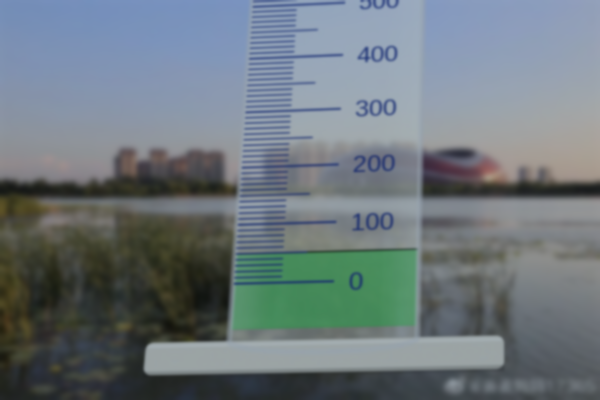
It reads 50 mL
